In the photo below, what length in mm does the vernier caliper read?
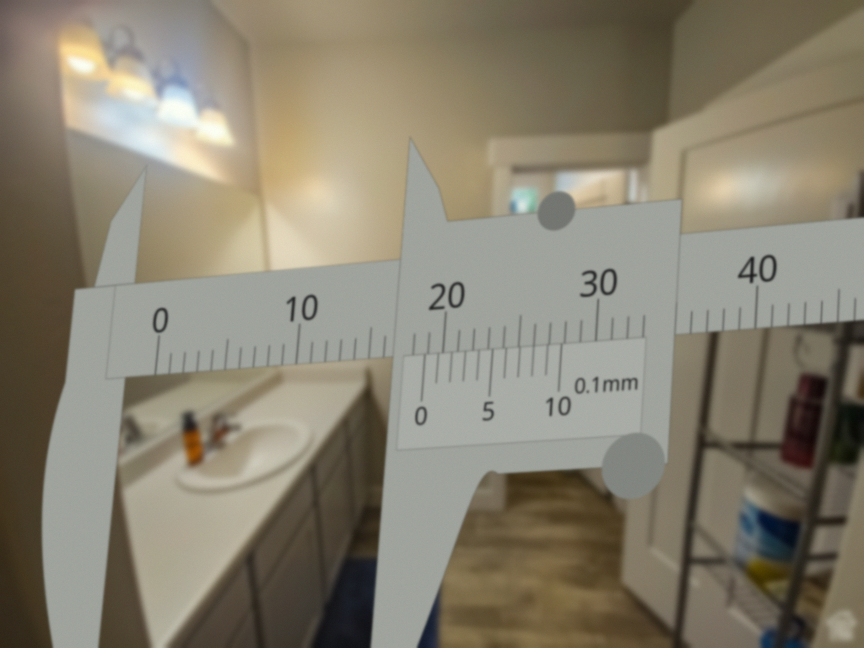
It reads 18.8 mm
